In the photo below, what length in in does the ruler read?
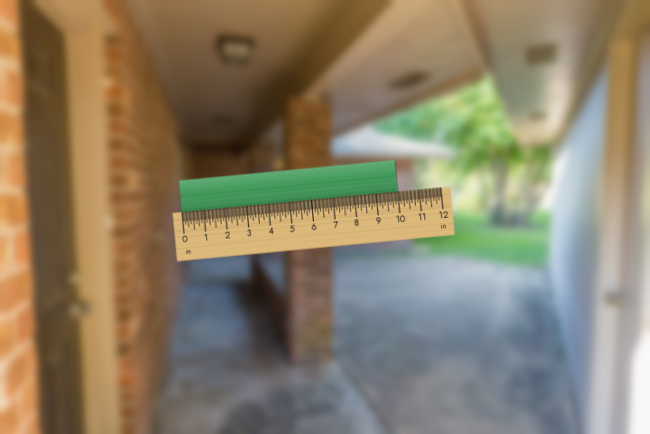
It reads 10 in
